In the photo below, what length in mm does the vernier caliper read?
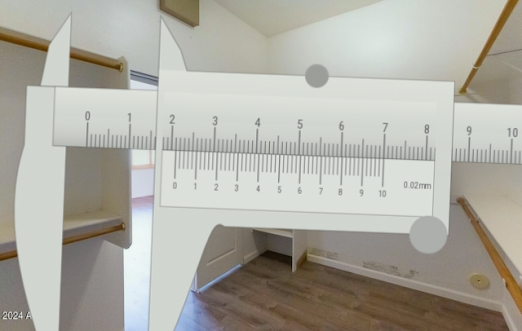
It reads 21.0 mm
